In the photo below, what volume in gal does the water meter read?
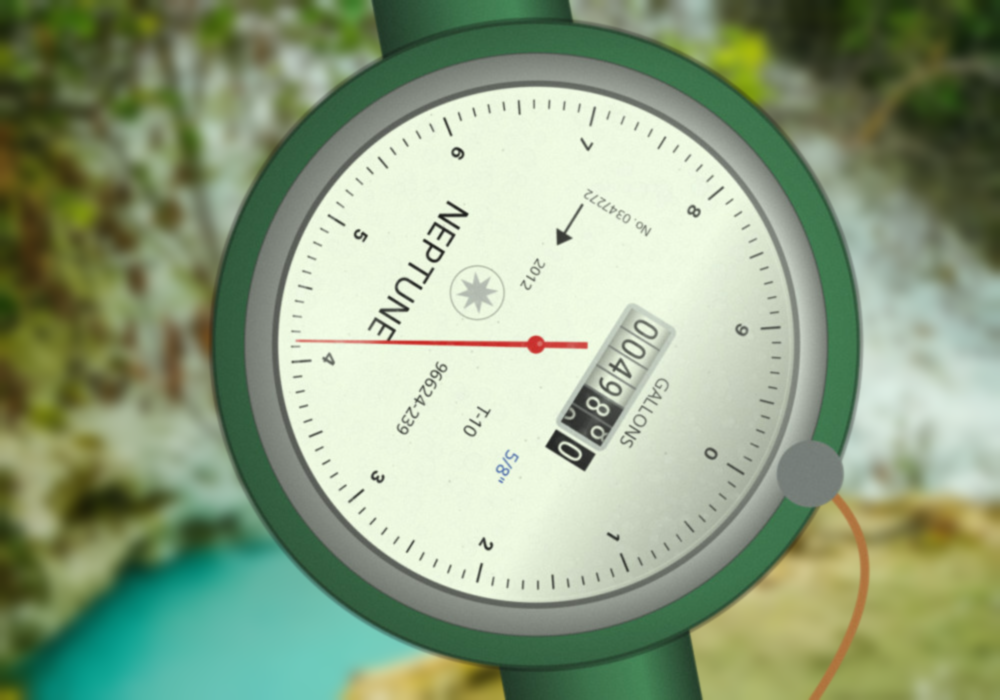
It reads 49884.1 gal
